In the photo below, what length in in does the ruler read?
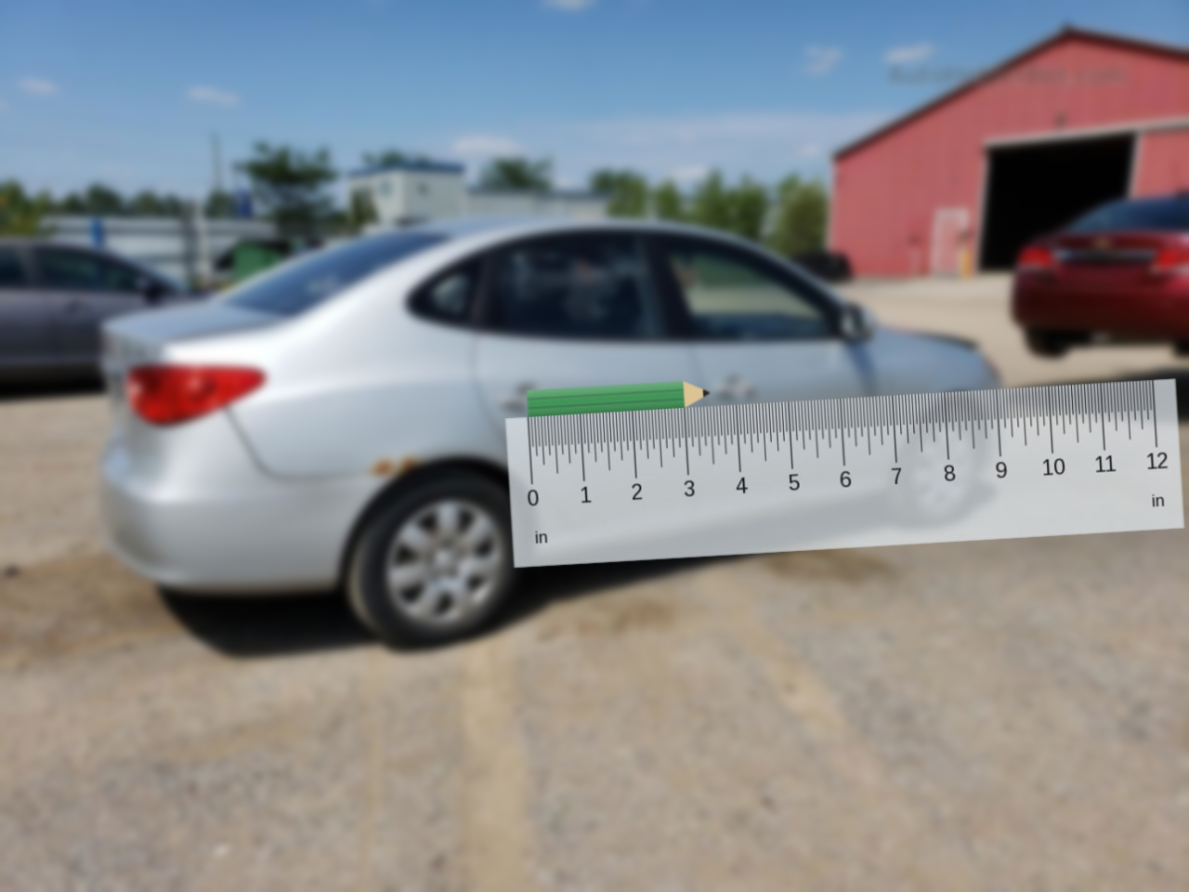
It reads 3.5 in
